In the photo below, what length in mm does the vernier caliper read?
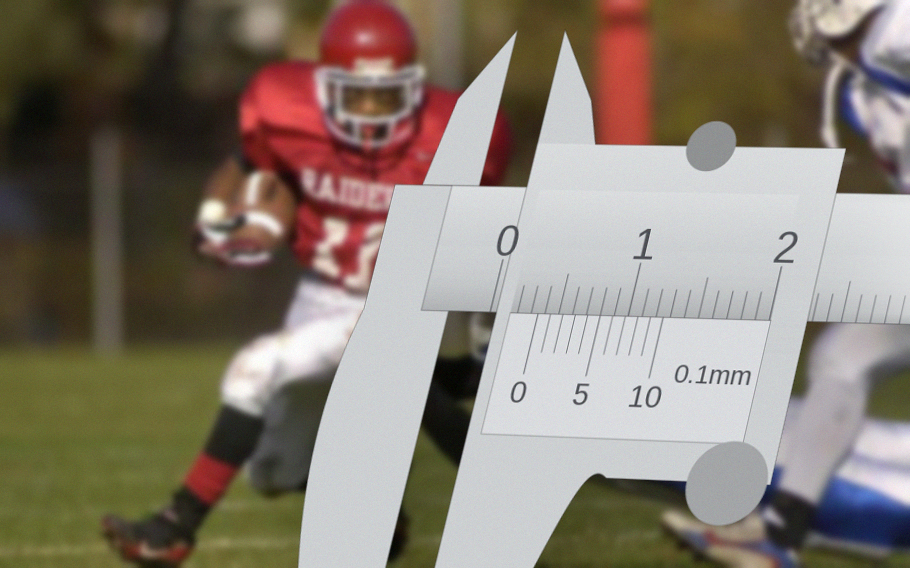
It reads 3.5 mm
